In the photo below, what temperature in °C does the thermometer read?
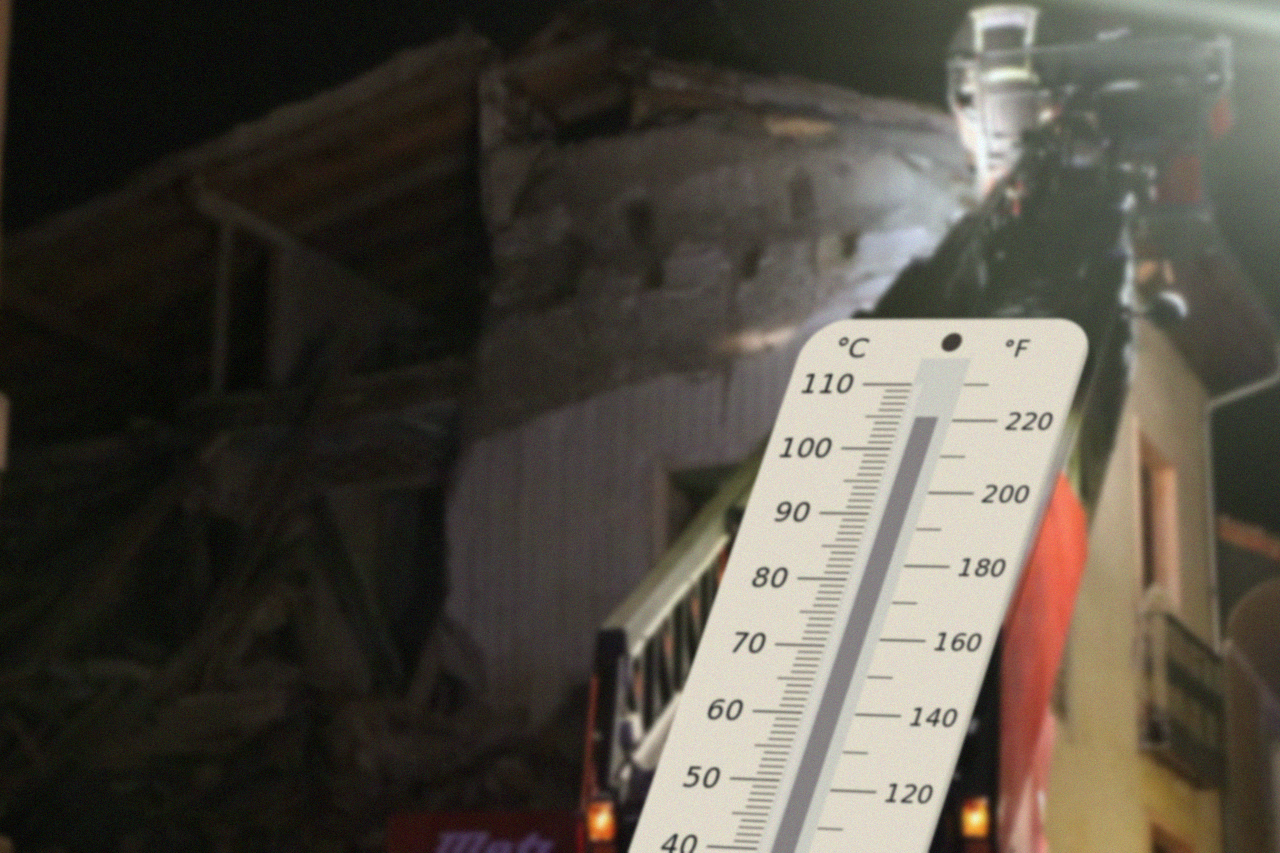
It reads 105 °C
